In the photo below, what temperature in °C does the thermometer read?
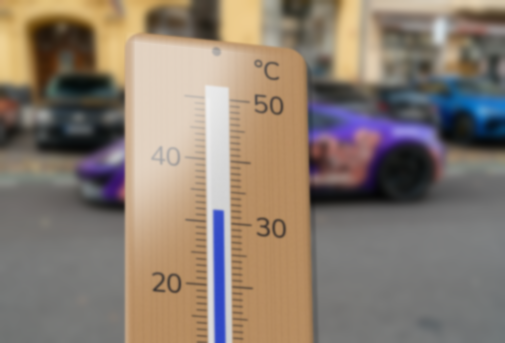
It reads 32 °C
